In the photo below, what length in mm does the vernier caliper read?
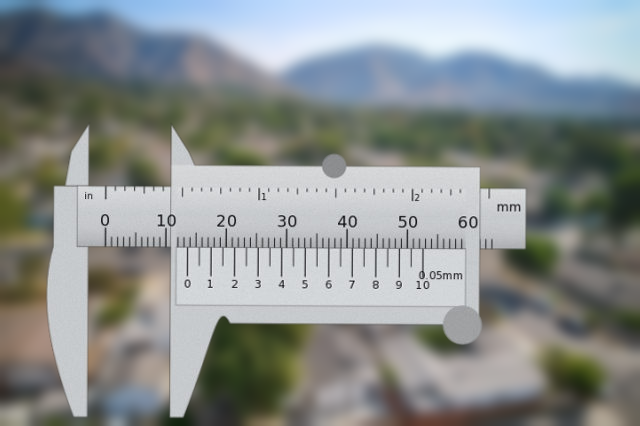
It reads 13.6 mm
